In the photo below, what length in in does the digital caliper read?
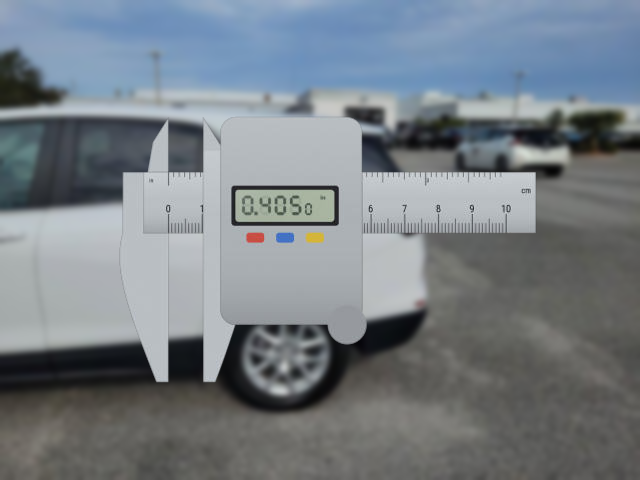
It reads 0.4050 in
